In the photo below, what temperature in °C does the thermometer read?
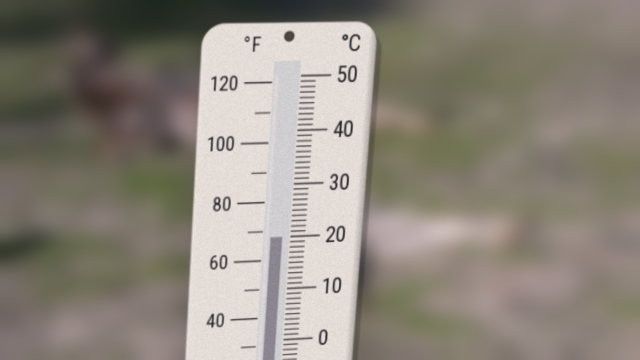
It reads 20 °C
